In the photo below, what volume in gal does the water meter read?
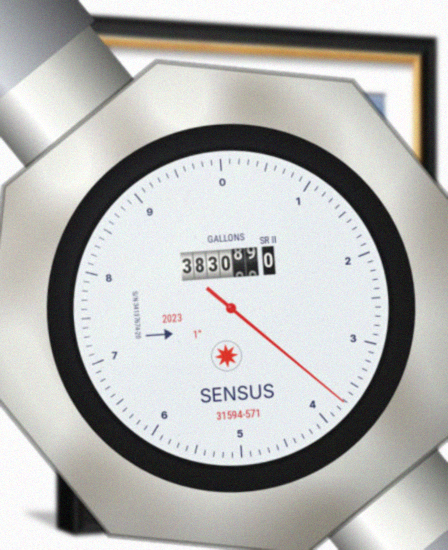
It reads 3830893.7 gal
